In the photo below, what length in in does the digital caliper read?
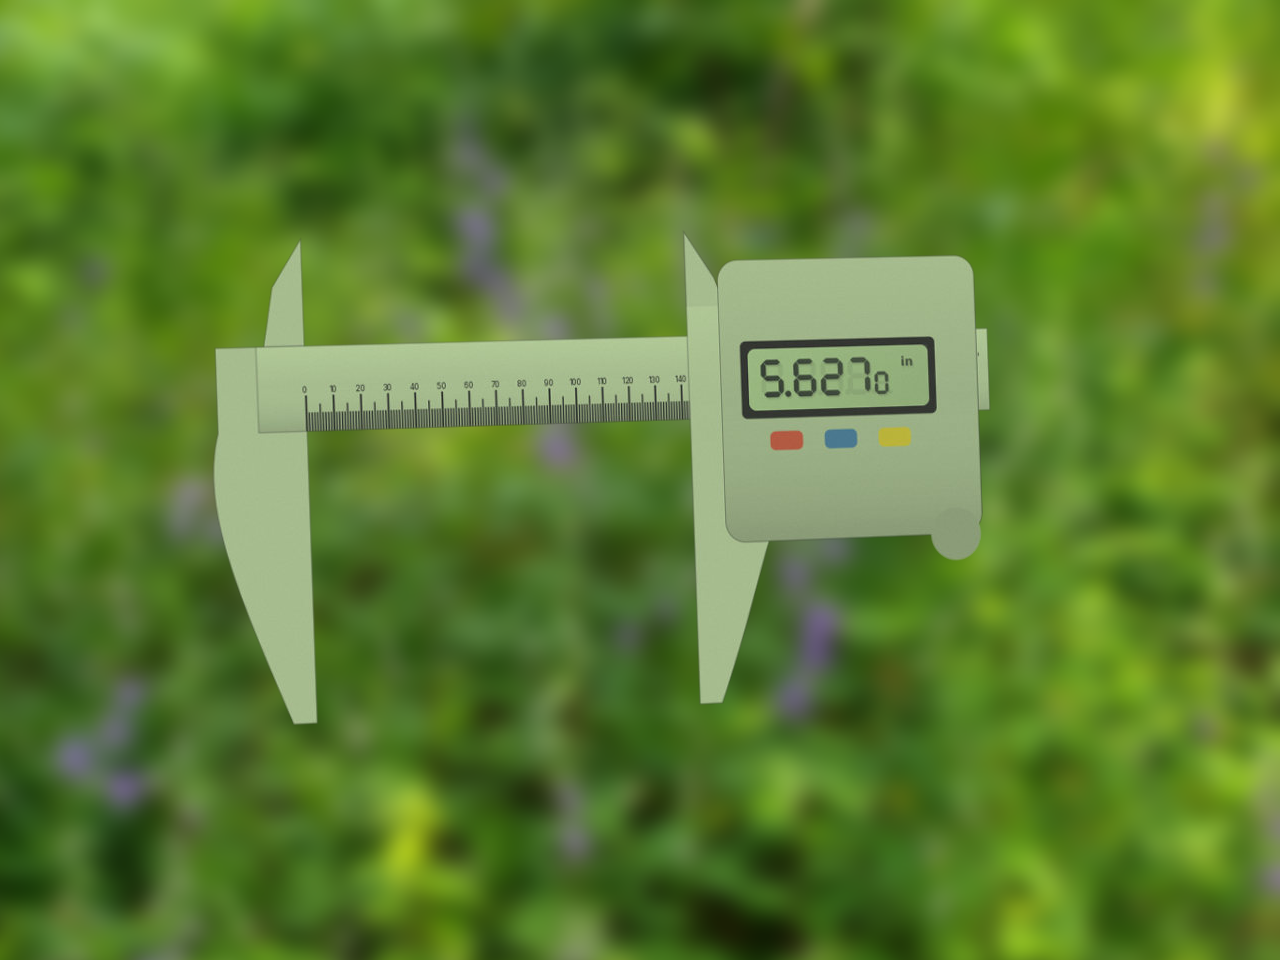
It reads 5.6270 in
